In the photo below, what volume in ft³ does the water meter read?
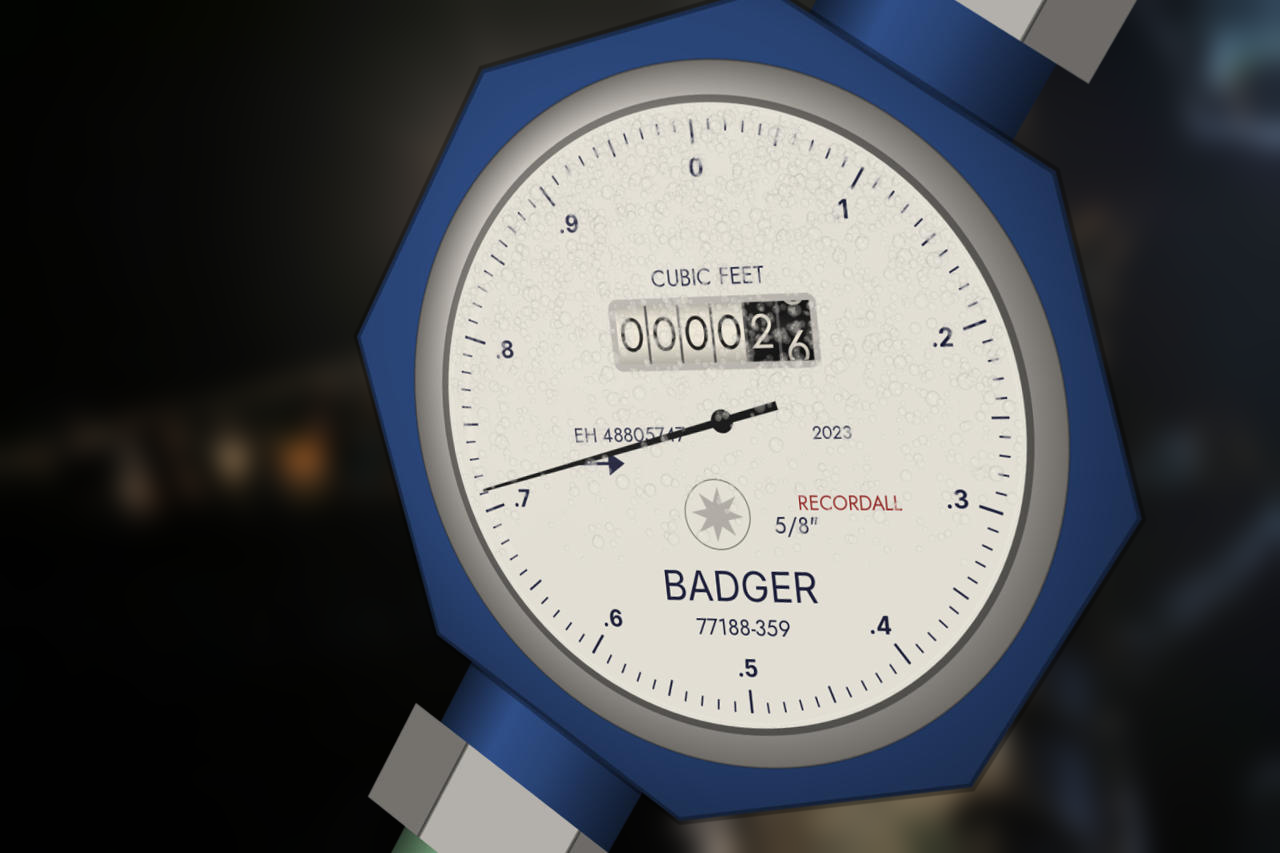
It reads 25.71 ft³
